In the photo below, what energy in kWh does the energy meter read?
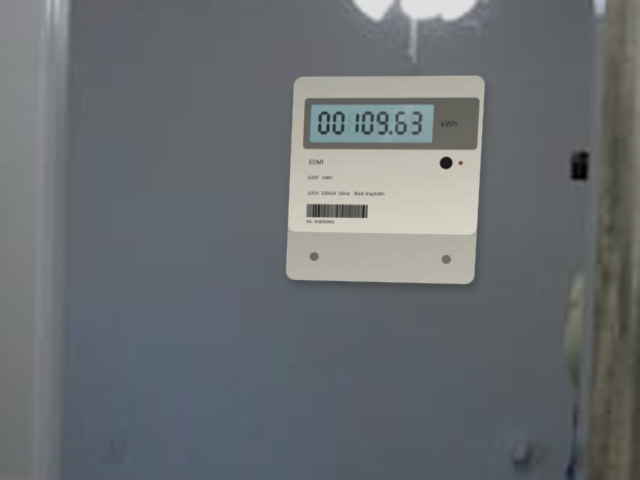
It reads 109.63 kWh
